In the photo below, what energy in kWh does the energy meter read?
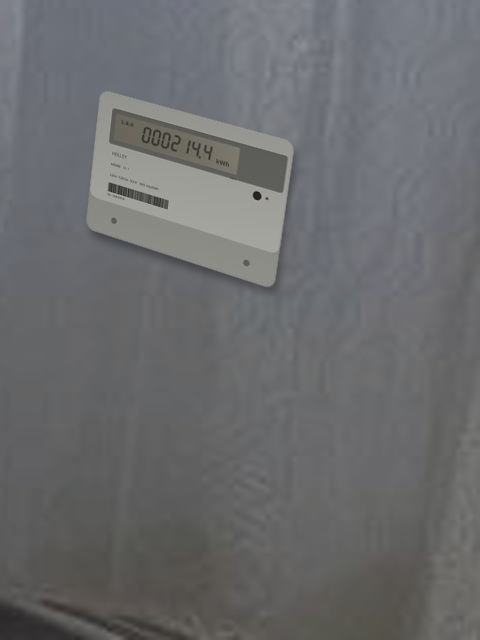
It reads 214.4 kWh
